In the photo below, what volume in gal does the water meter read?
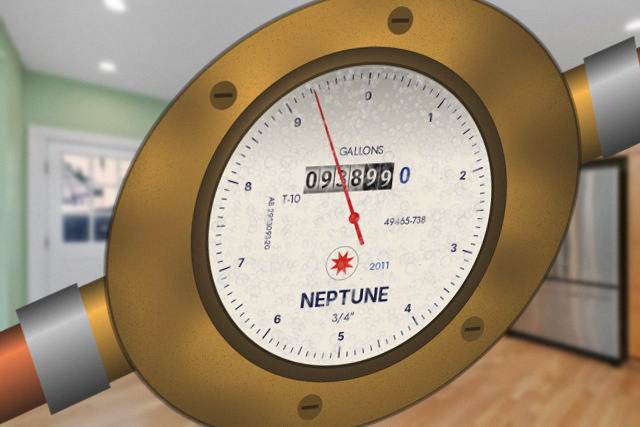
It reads 938989.3 gal
